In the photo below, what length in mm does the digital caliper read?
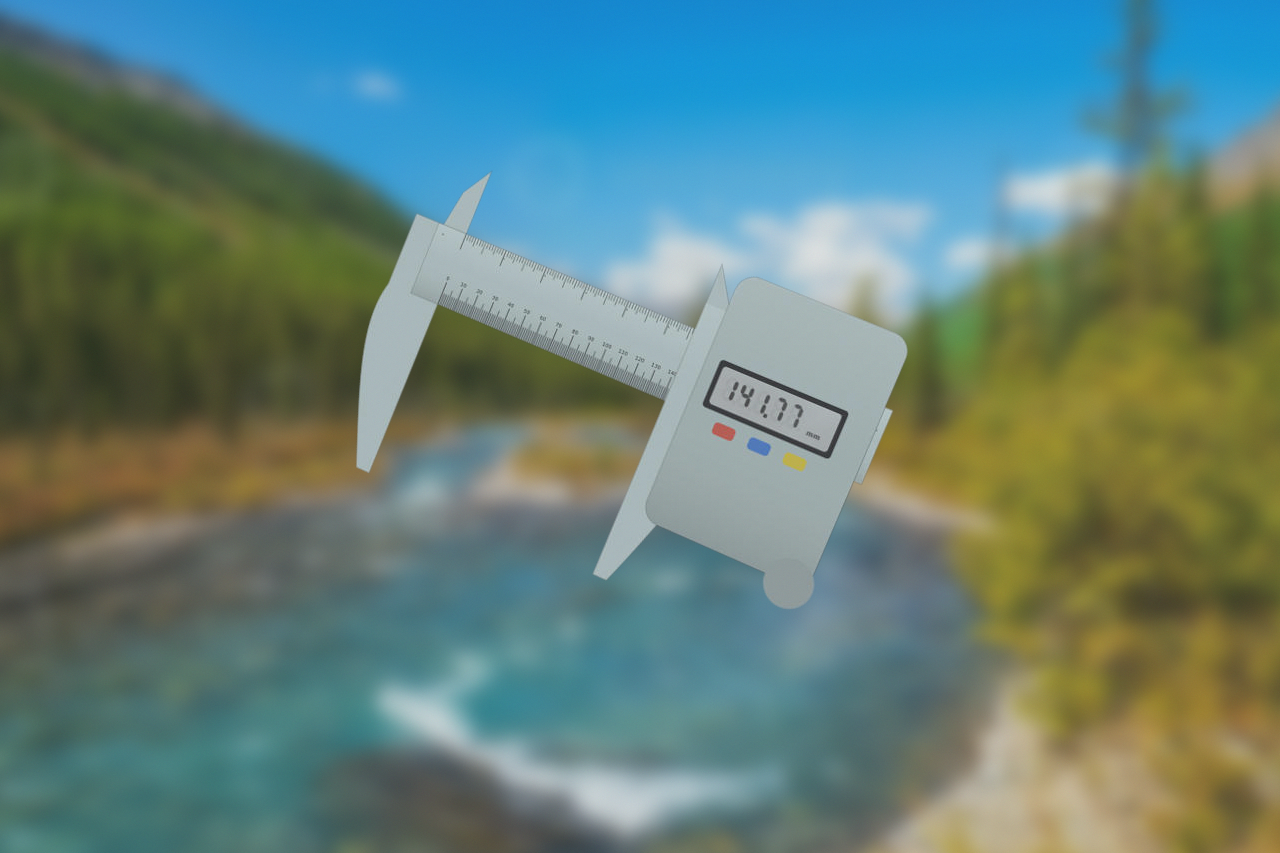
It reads 141.77 mm
